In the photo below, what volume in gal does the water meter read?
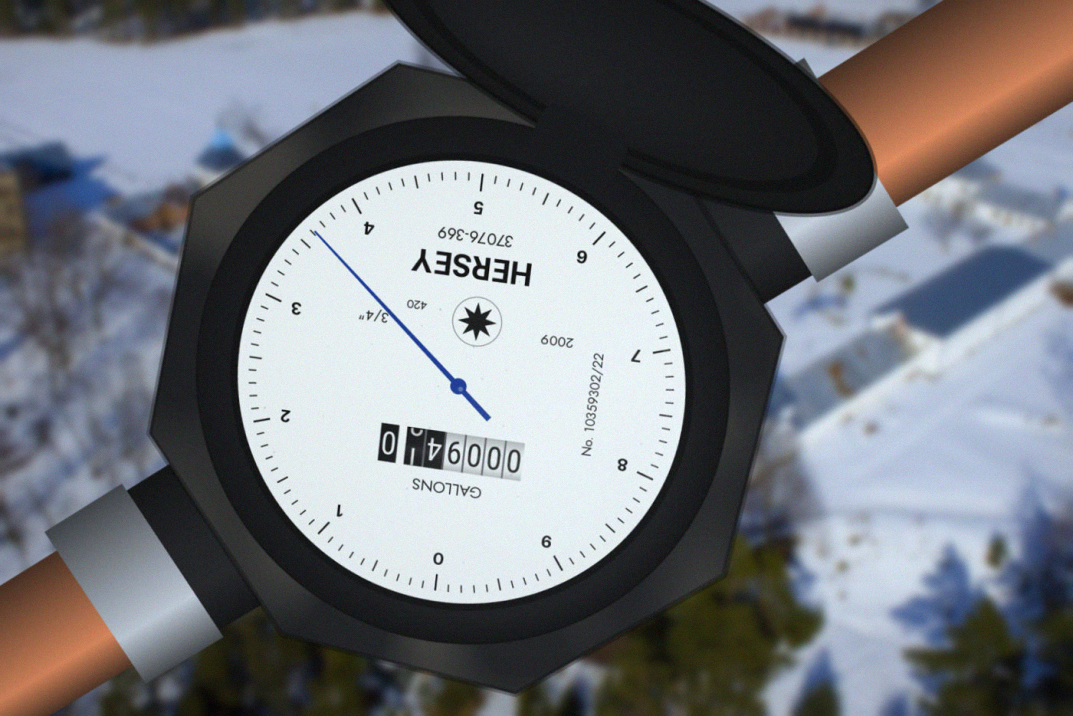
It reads 9413.6 gal
